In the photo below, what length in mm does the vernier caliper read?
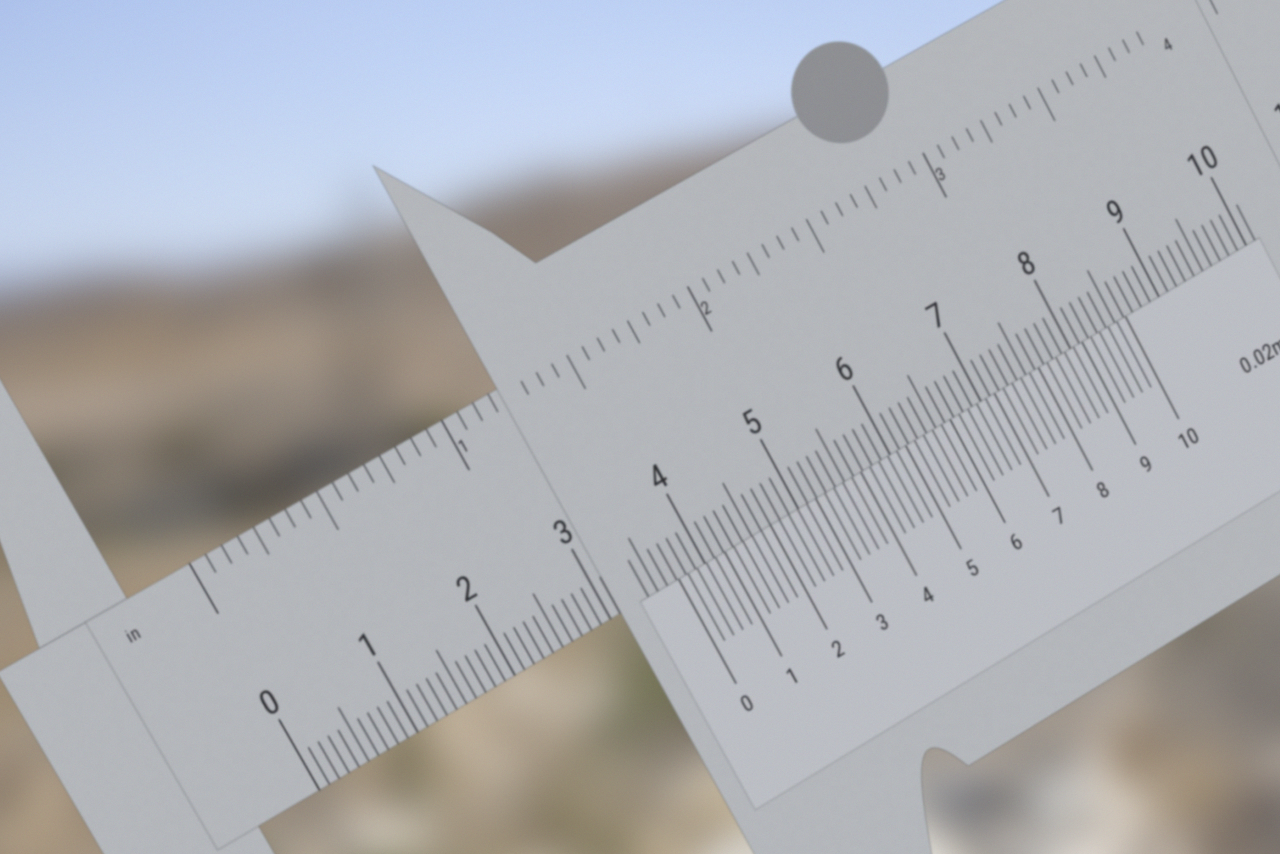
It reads 37.2 mm
